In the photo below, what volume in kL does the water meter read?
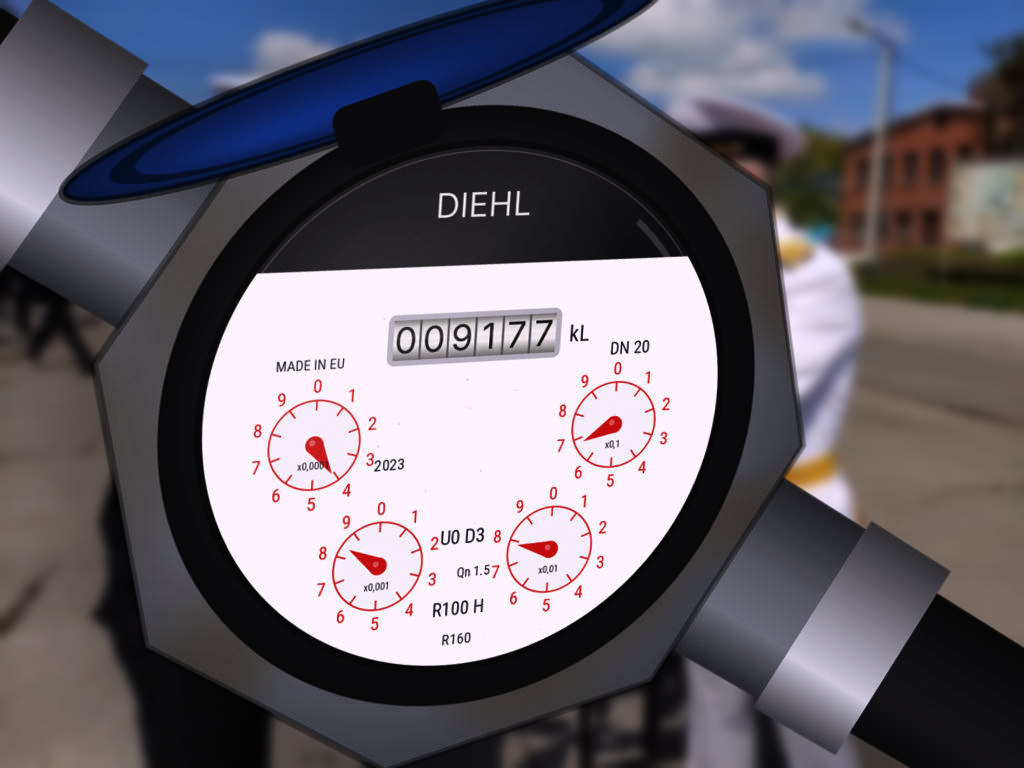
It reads 9177.6784 kL
